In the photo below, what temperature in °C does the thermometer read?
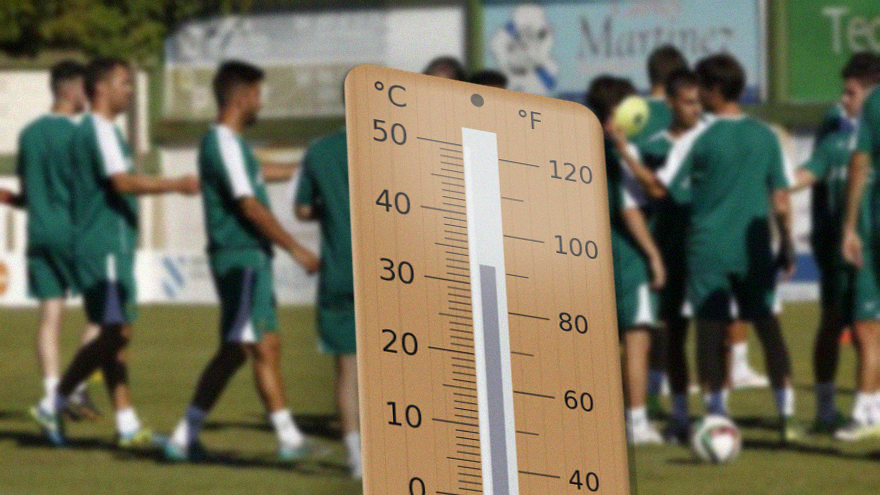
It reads 33 °C
